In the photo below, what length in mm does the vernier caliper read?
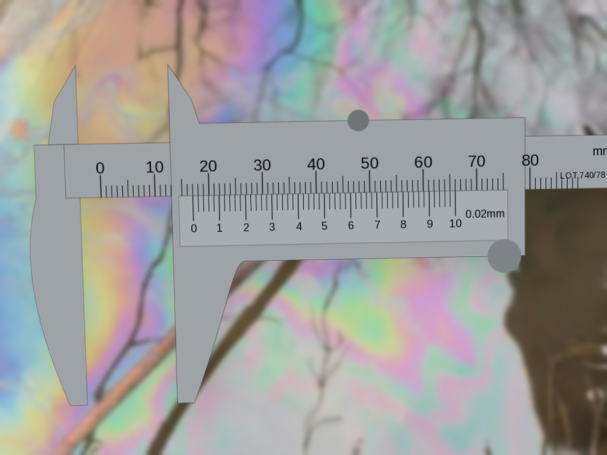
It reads 17.0 mm
